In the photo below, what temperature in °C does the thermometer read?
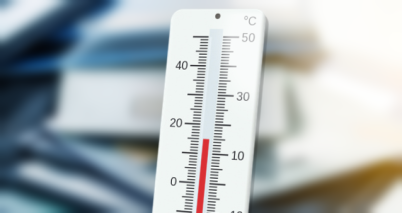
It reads 15 °C
